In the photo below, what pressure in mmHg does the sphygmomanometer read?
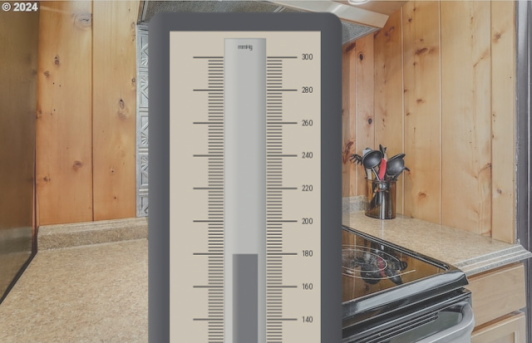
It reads 180 mmHg
